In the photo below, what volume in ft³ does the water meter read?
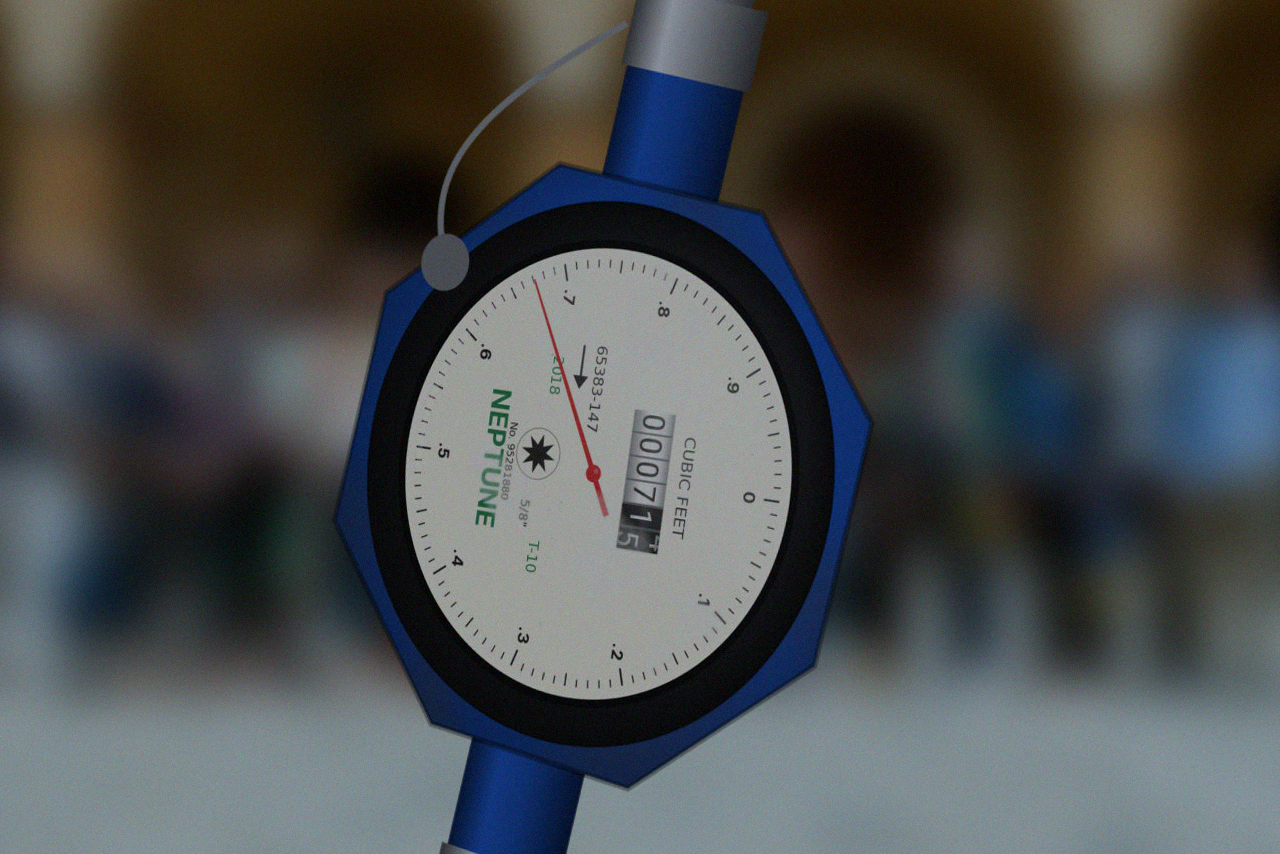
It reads 714.67 ft³
